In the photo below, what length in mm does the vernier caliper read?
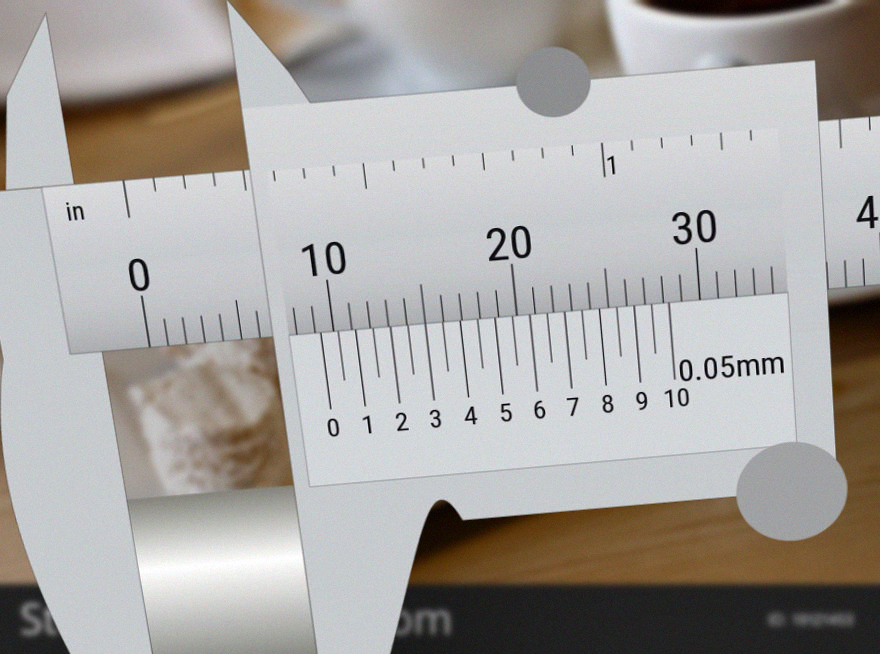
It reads 9.3 mm
